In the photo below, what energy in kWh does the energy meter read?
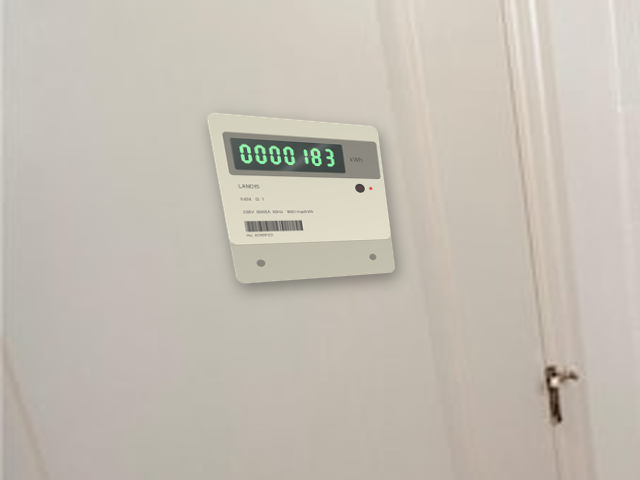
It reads 183 kWh
